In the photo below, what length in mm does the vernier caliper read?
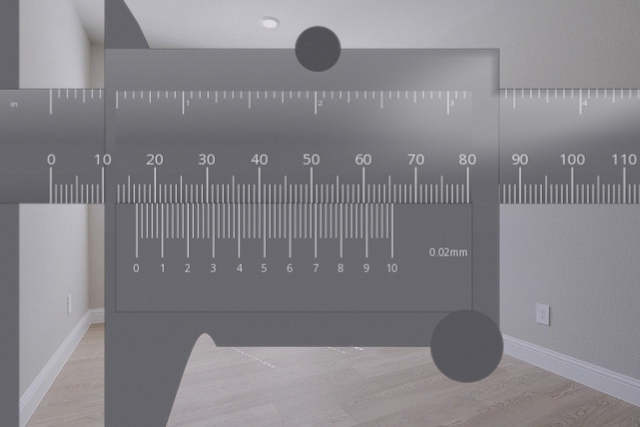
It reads 16.5 mm
